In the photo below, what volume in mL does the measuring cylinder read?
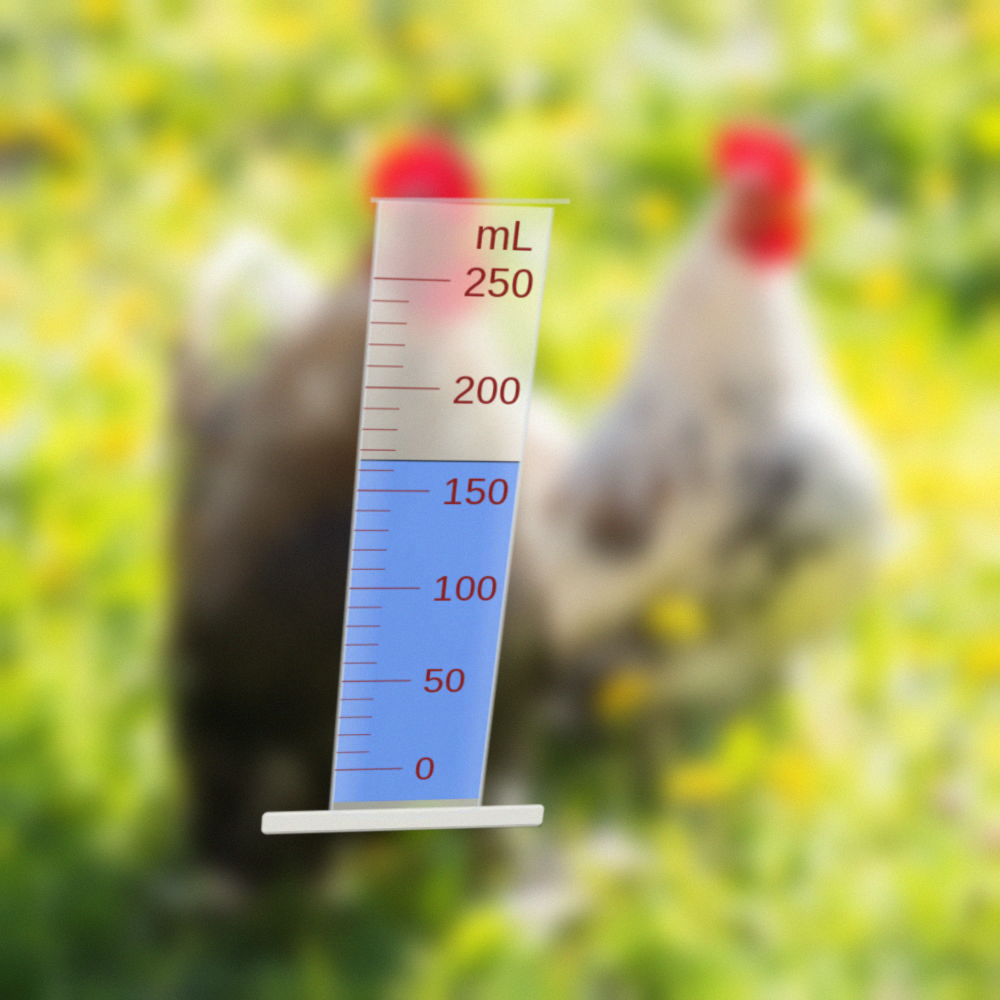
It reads 165 mL
